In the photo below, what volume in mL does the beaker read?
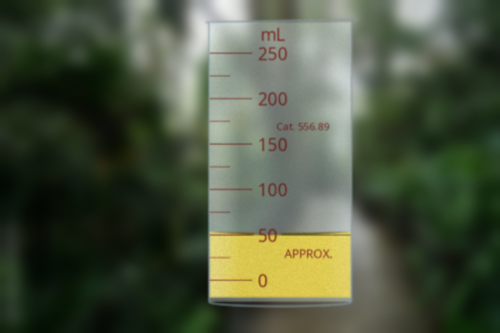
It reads 50 mL
